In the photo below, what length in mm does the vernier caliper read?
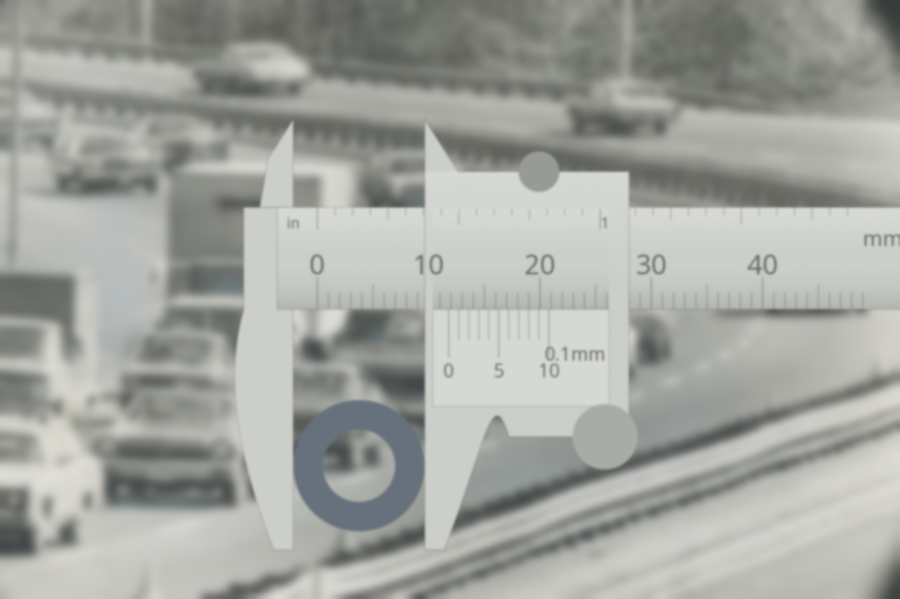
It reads 11.8 mm
